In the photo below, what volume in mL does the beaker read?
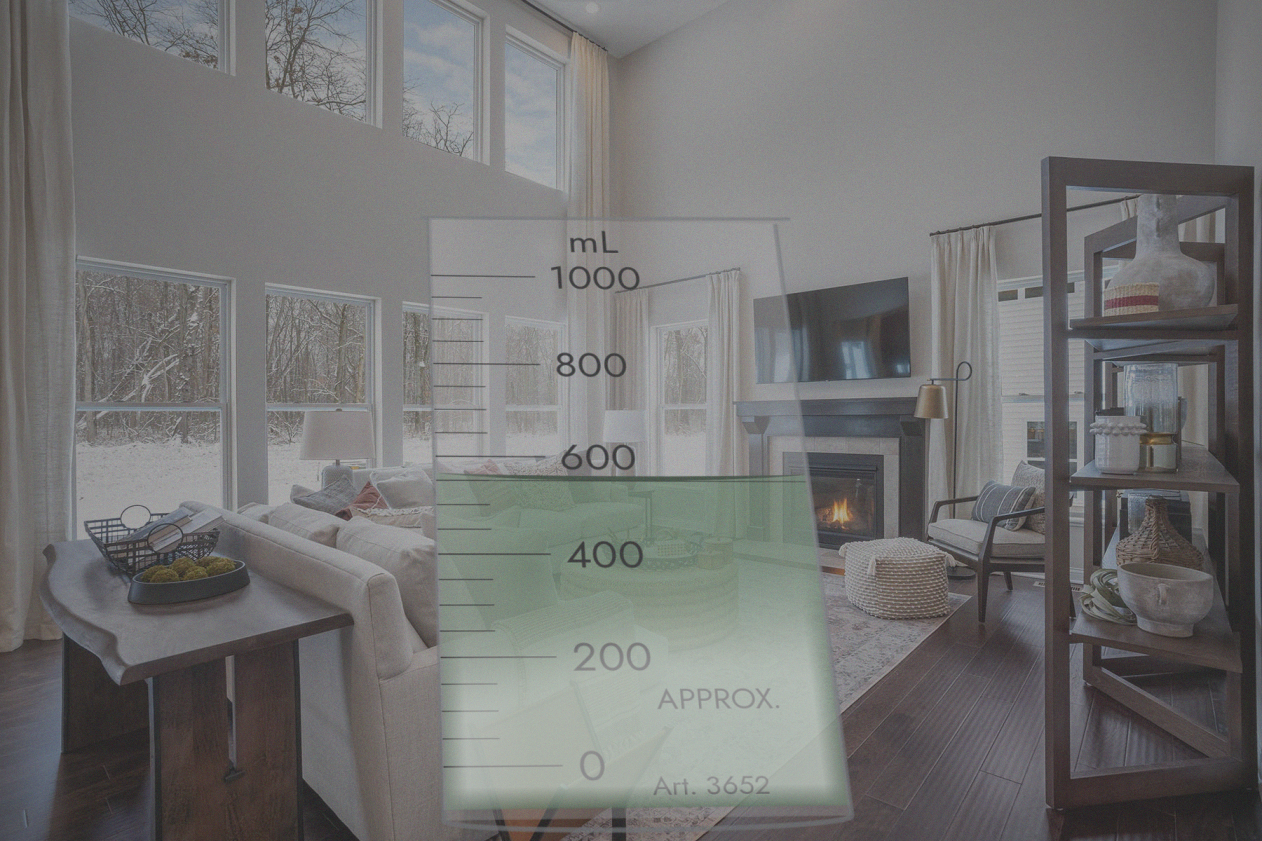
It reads 550 mL
